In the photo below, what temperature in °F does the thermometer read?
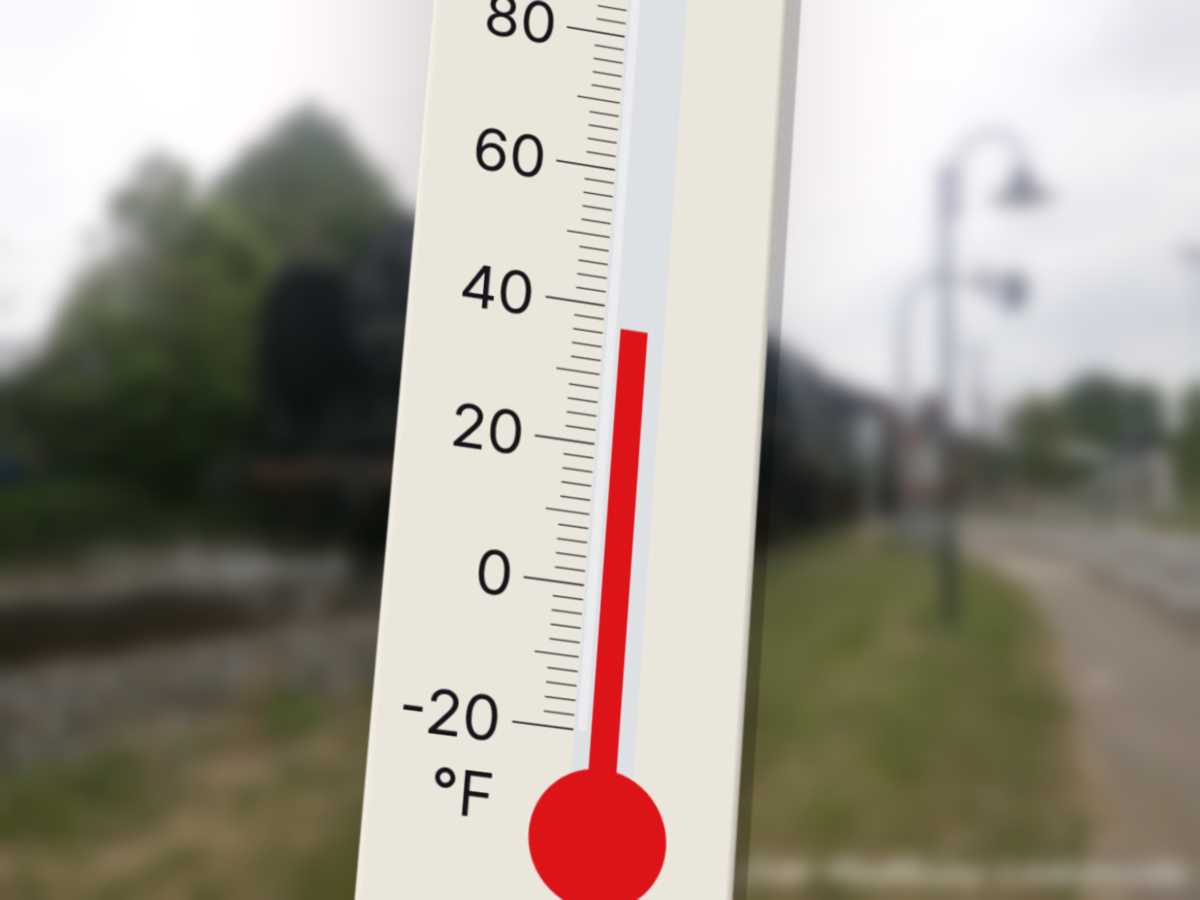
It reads 37 °F
